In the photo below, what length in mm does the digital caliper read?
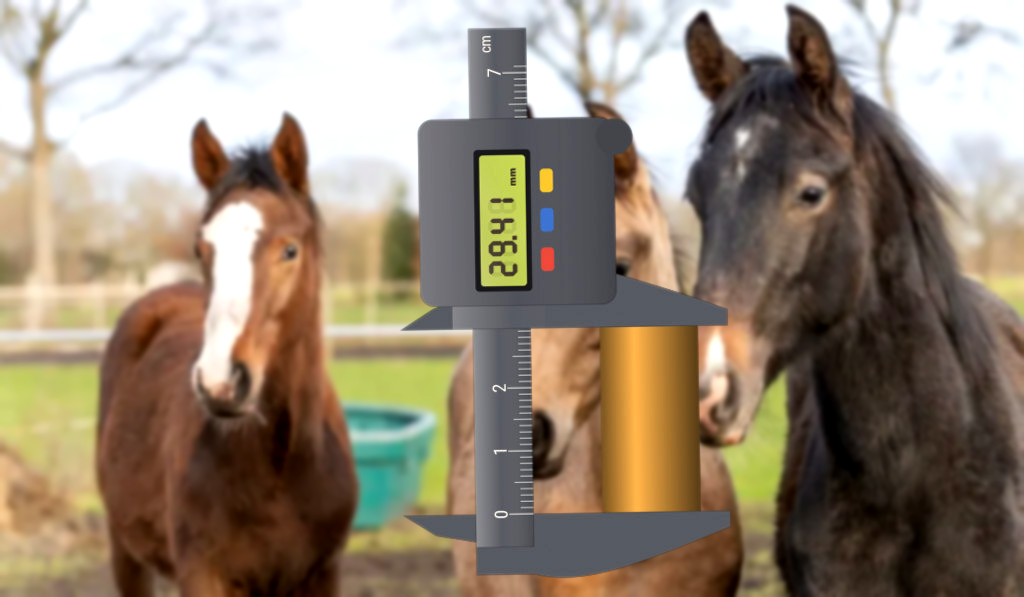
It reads 29.41 mm
